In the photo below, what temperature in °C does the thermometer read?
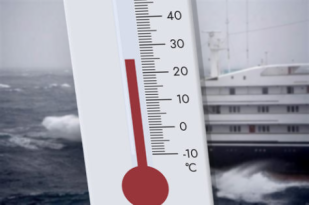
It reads 25 °C
